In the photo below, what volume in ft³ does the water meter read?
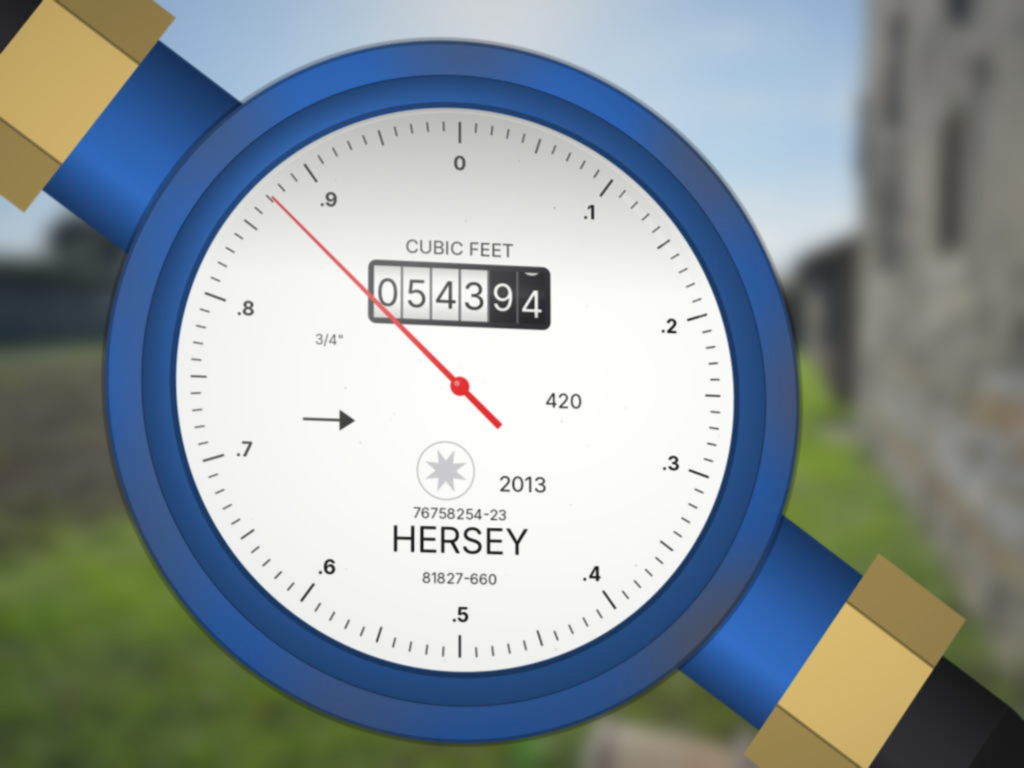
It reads 54393.87 ft³
